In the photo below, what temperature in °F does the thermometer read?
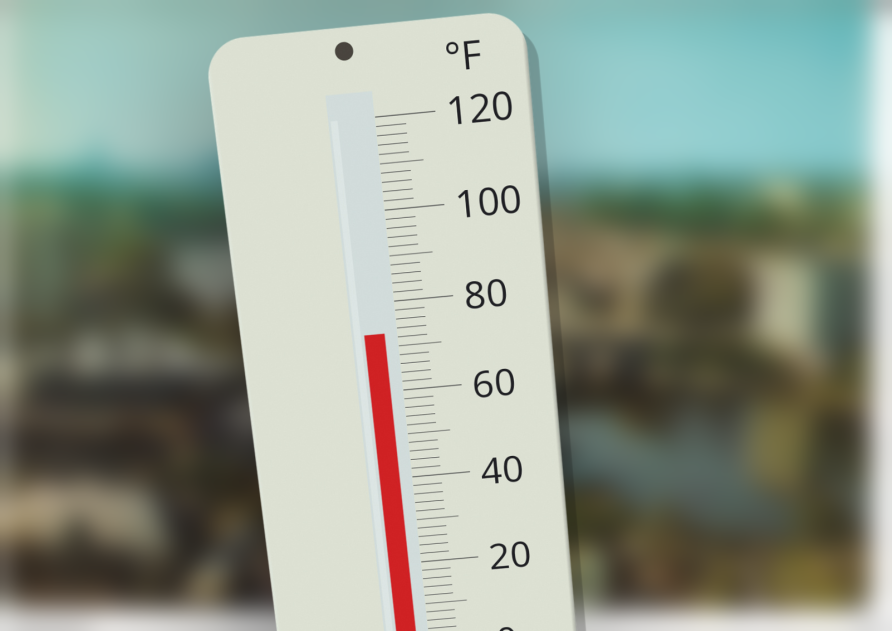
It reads 73 °F
